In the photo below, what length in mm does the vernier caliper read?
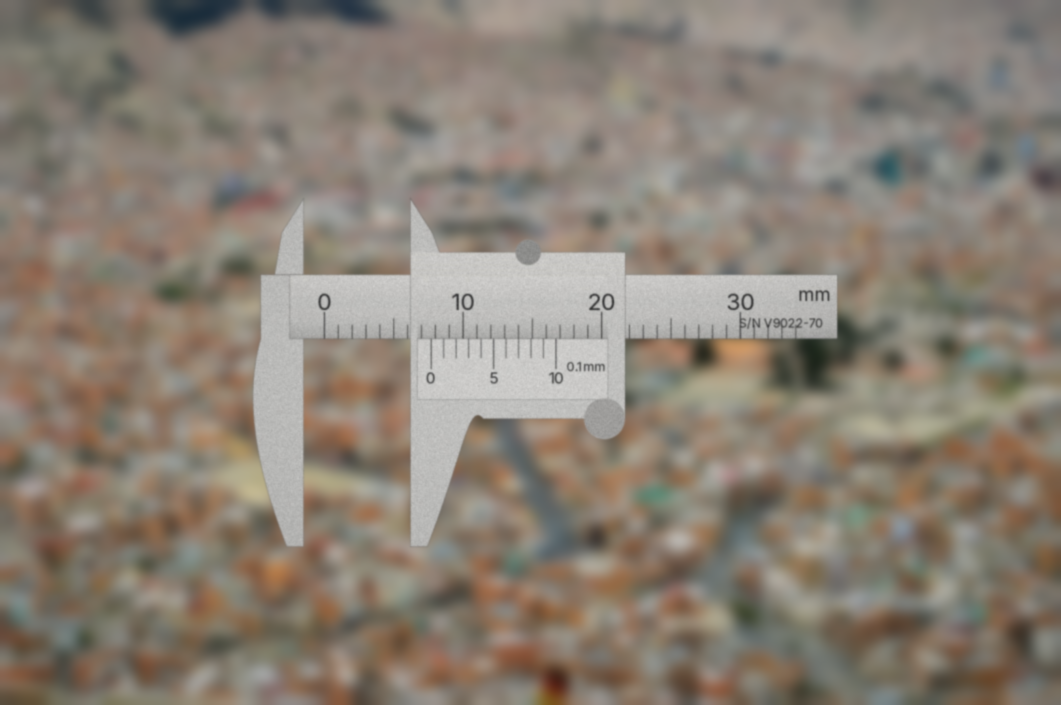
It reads 7.7 mm
